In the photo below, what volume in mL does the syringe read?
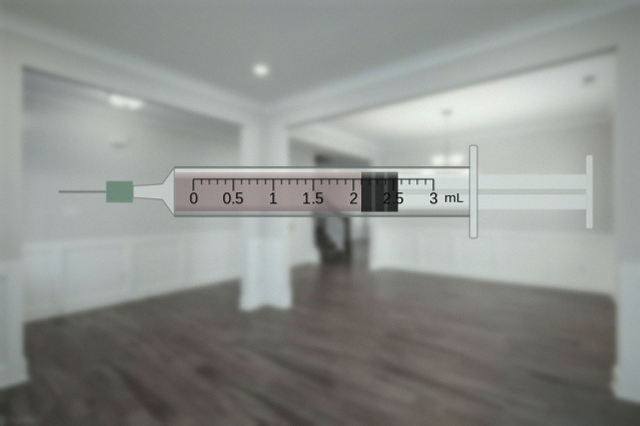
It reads 2.1 mL
